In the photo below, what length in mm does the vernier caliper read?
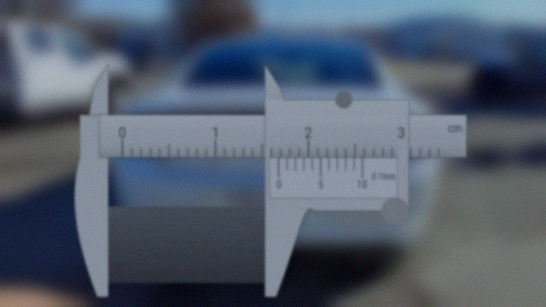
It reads 16.8 mm
